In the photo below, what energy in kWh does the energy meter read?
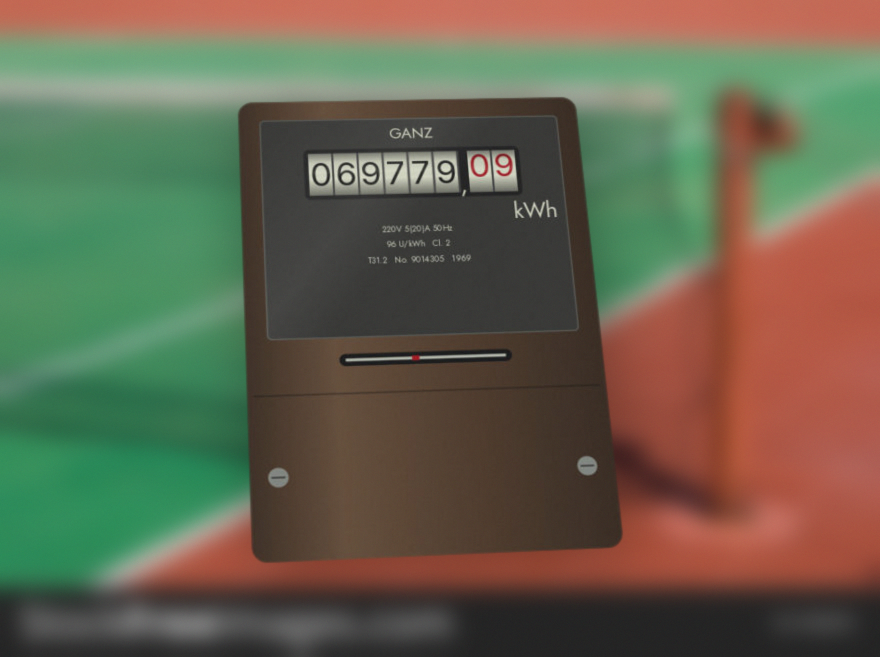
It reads 69779.09 kWh
